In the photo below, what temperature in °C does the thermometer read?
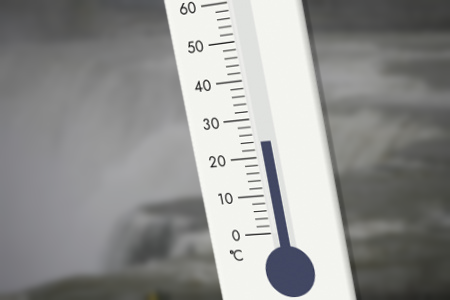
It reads 24 °C
